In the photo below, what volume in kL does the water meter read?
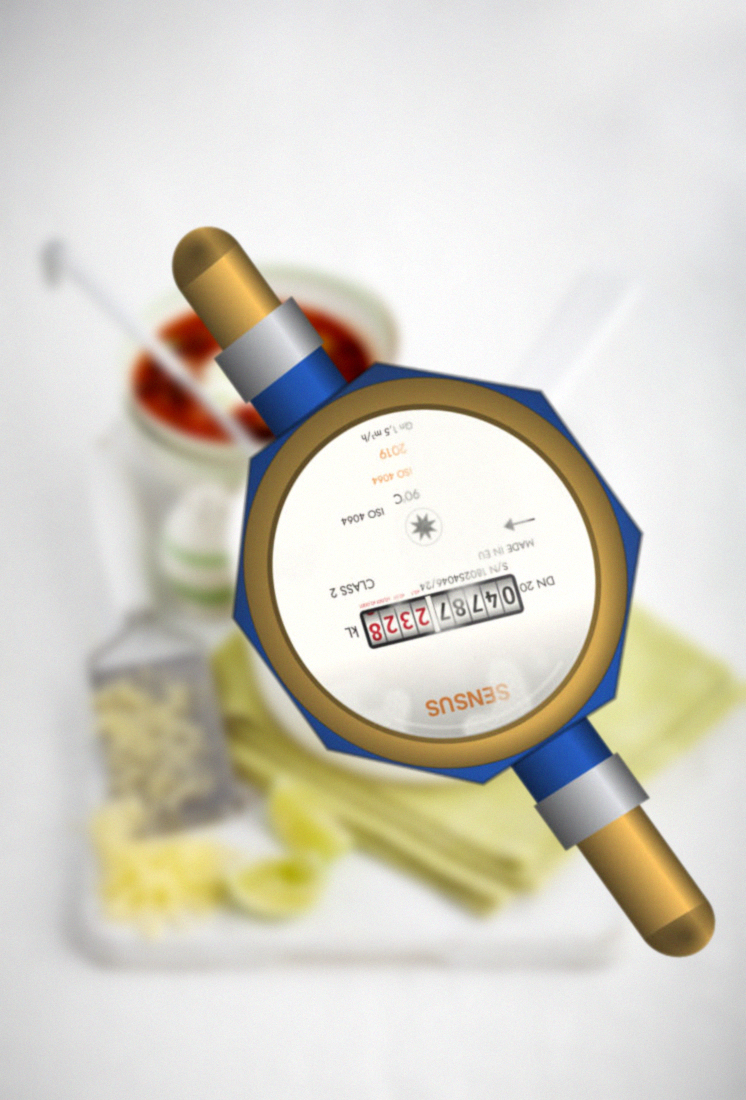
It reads 4787.2328 kL
